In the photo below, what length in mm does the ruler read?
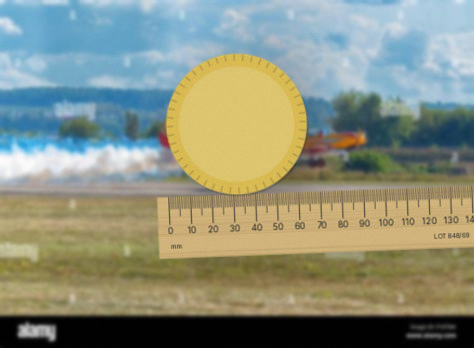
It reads 65 mm
